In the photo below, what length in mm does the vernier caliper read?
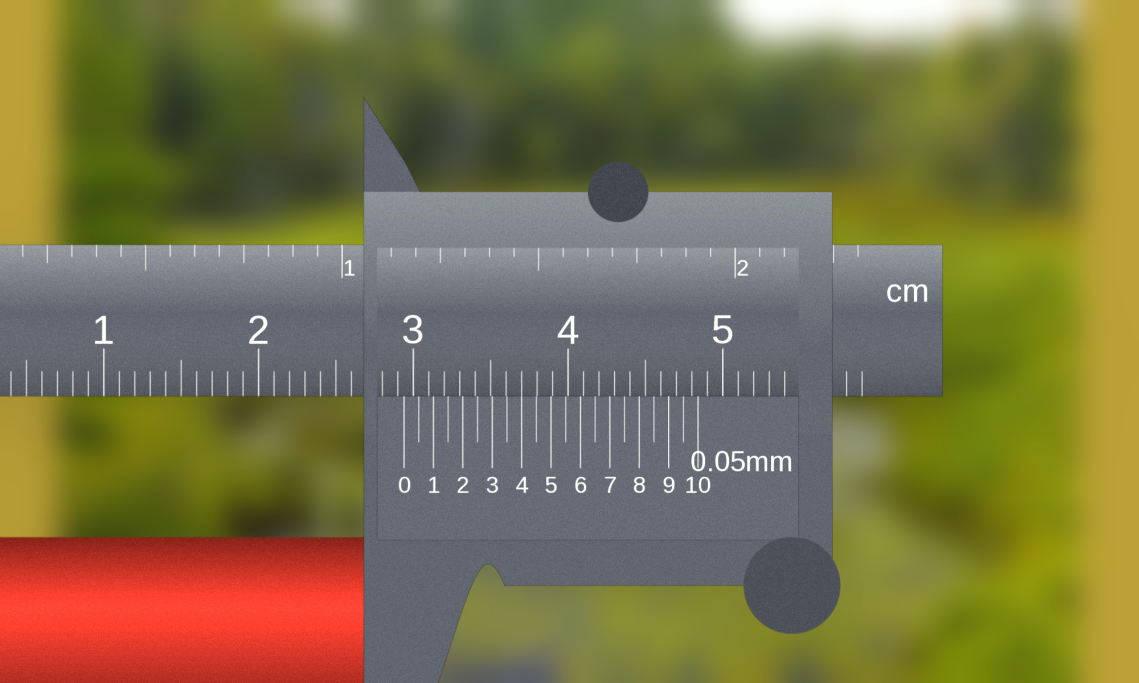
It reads 29.4 mm
